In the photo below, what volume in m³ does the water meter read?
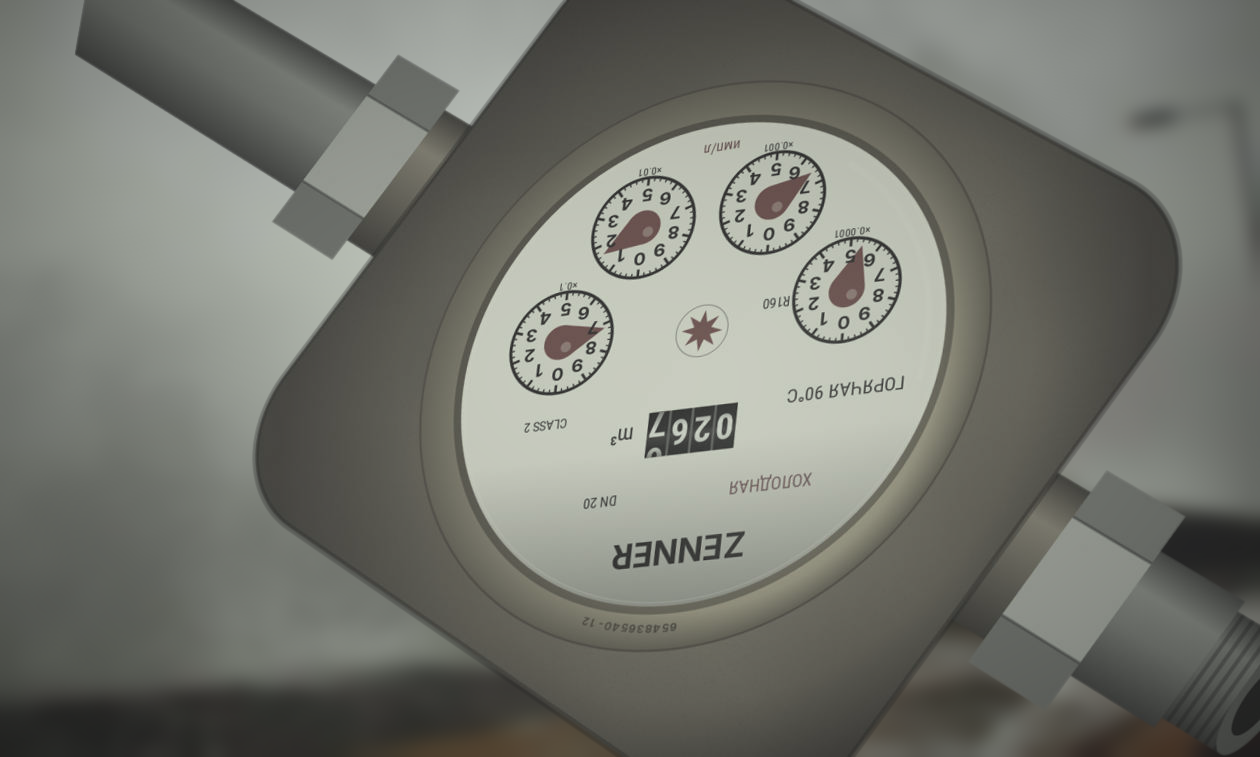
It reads 266.7165 m³
